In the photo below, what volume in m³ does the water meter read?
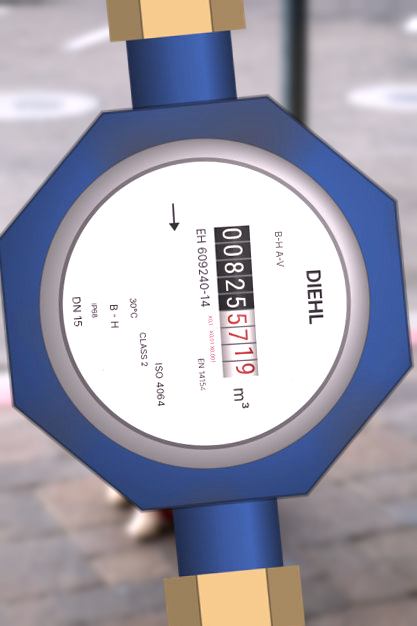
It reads 825.5719 m³
